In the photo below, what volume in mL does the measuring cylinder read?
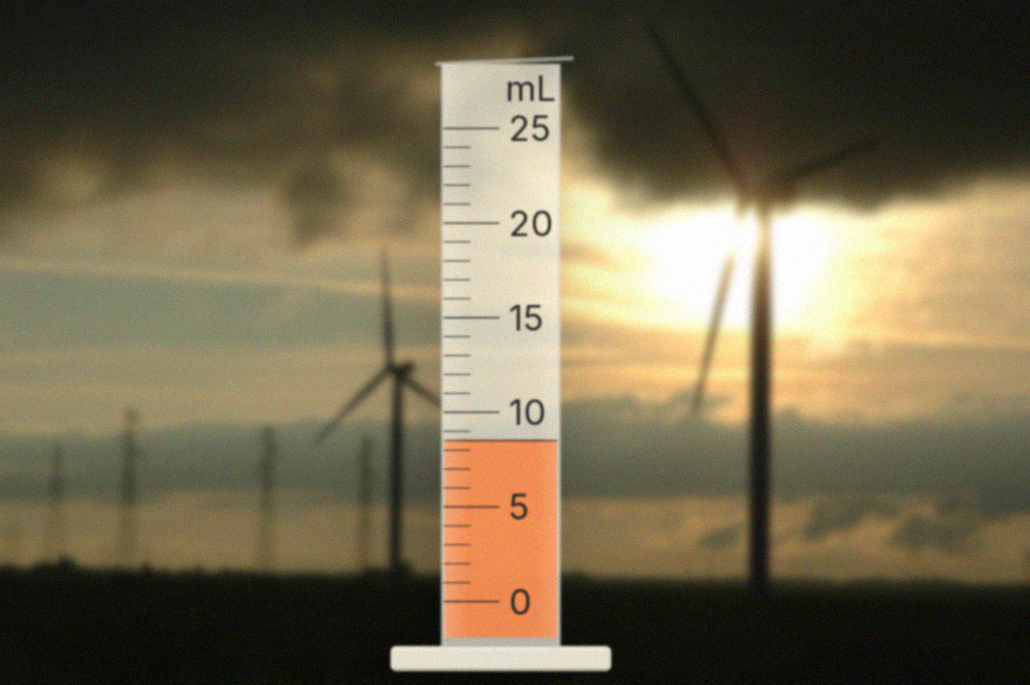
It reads 8.5 mL
